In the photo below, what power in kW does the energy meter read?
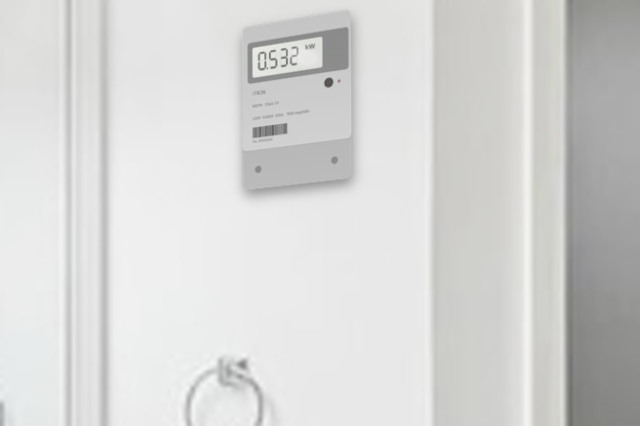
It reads 0.532 kW
